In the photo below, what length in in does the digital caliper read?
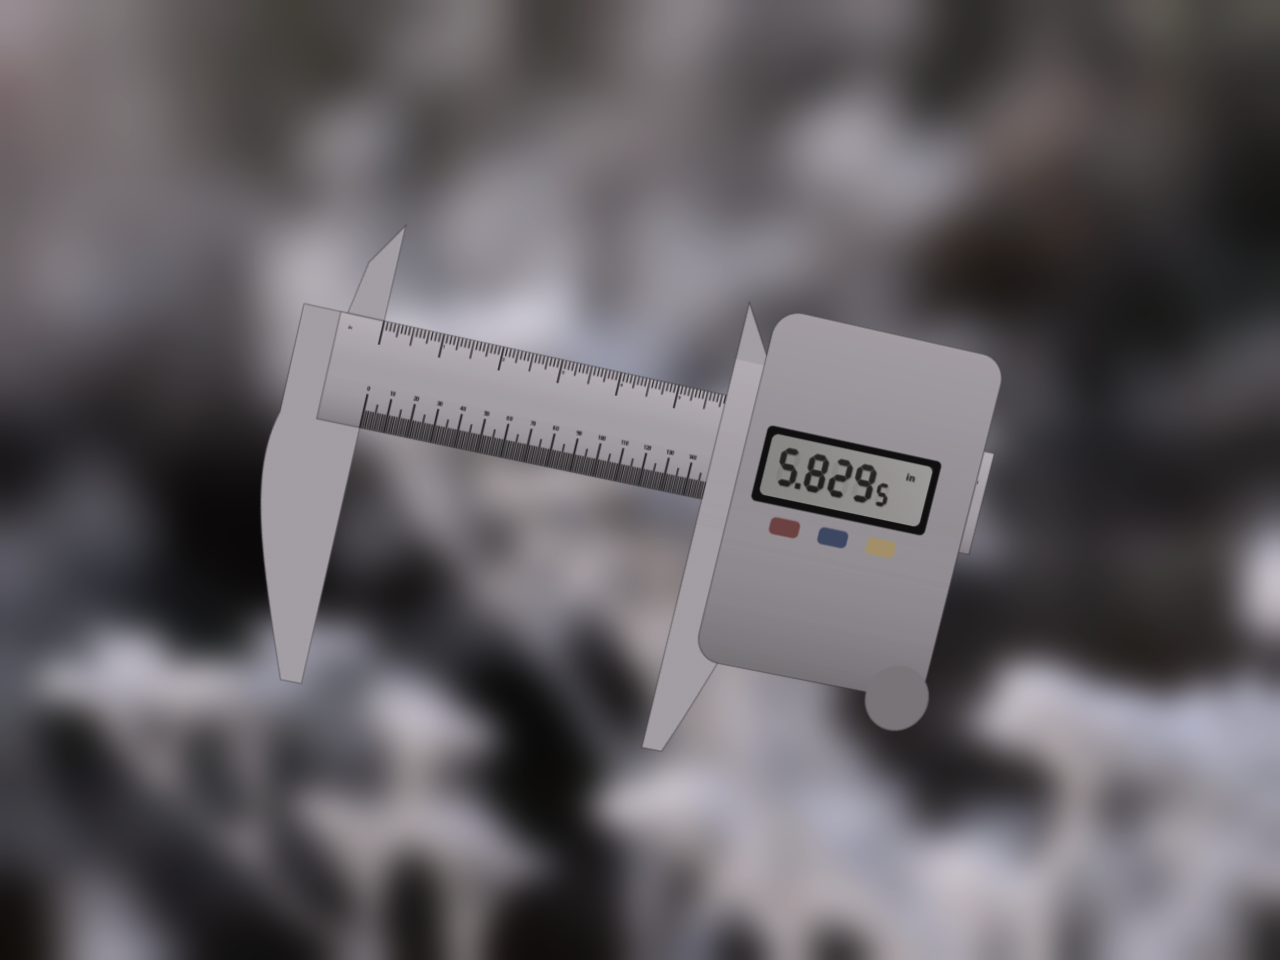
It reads 5.8295 in
